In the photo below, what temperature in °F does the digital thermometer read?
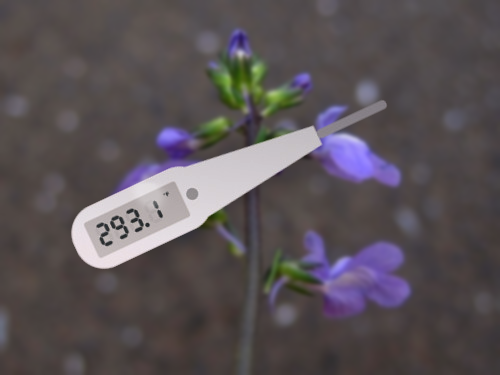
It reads 293.1 °F
